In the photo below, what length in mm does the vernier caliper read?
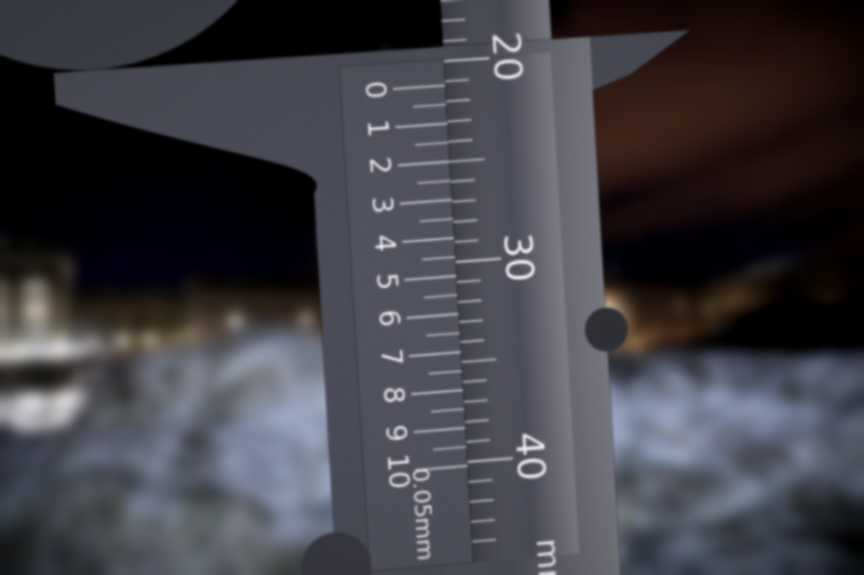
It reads 21.2 mm
